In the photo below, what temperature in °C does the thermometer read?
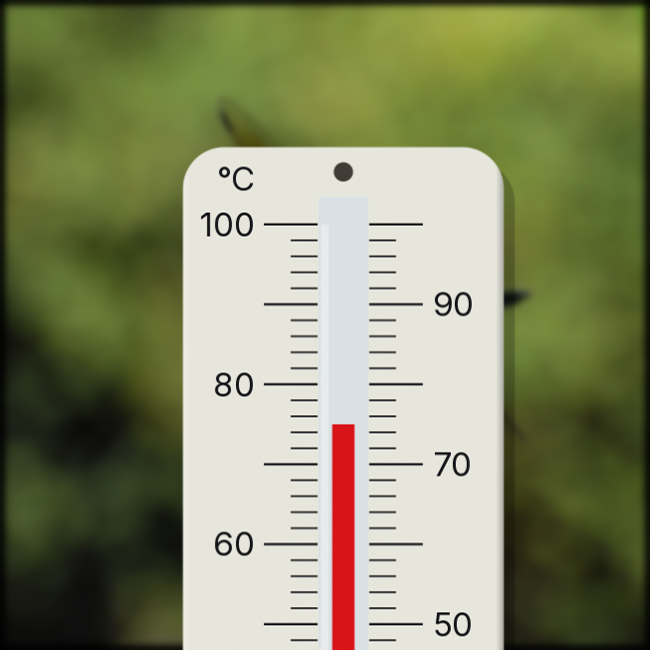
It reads 75 °C
